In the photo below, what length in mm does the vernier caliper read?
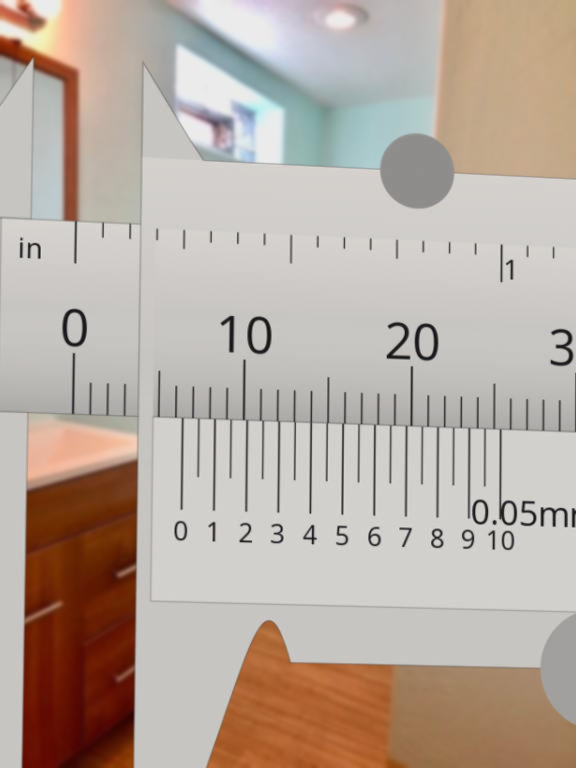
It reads 6.4 mm
